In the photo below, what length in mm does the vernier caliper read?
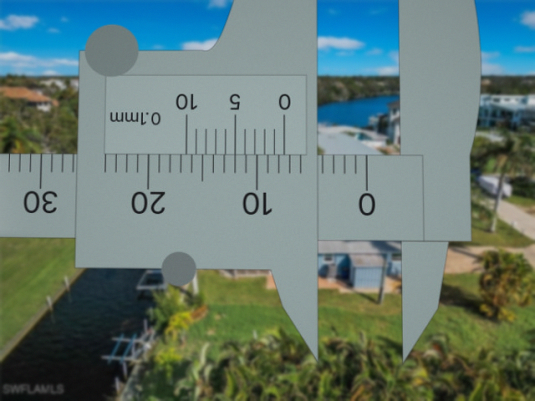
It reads 7.5 mm
